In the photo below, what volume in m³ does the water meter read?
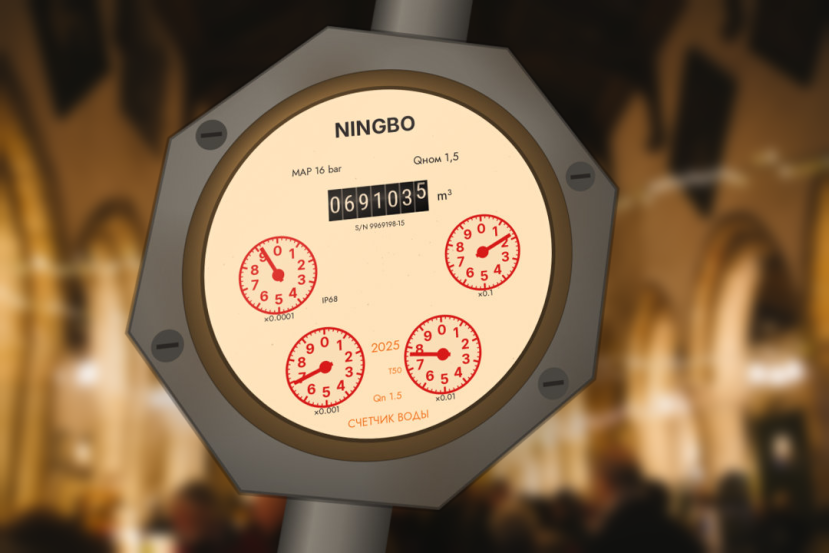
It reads 691035.1769 m³
